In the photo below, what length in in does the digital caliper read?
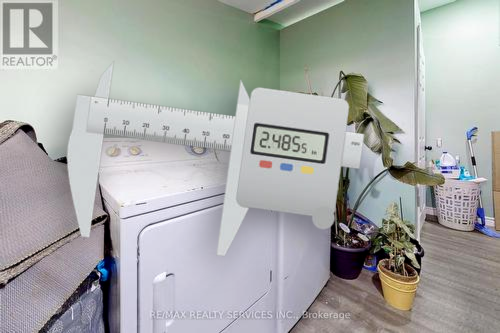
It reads 2.4855 in
